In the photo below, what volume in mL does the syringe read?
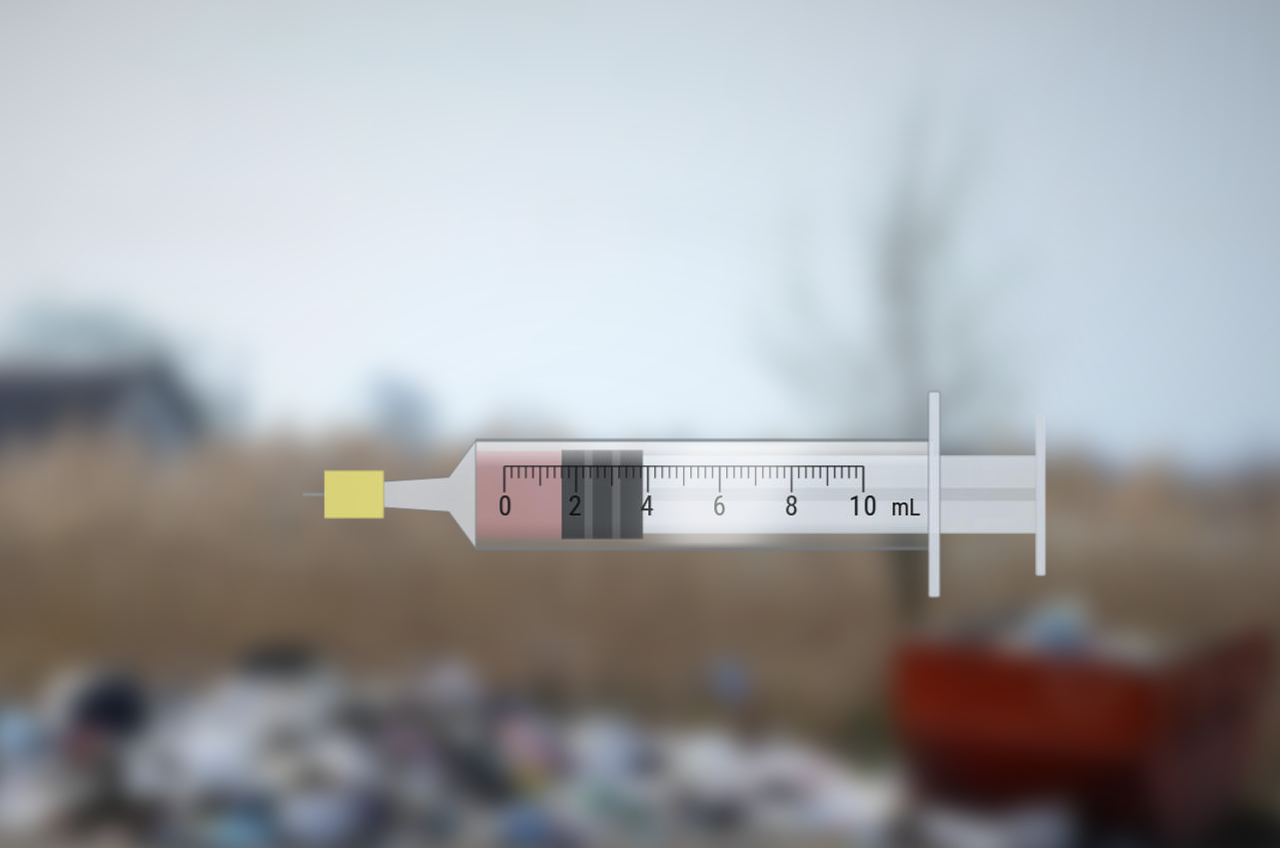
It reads 1.6 mL
